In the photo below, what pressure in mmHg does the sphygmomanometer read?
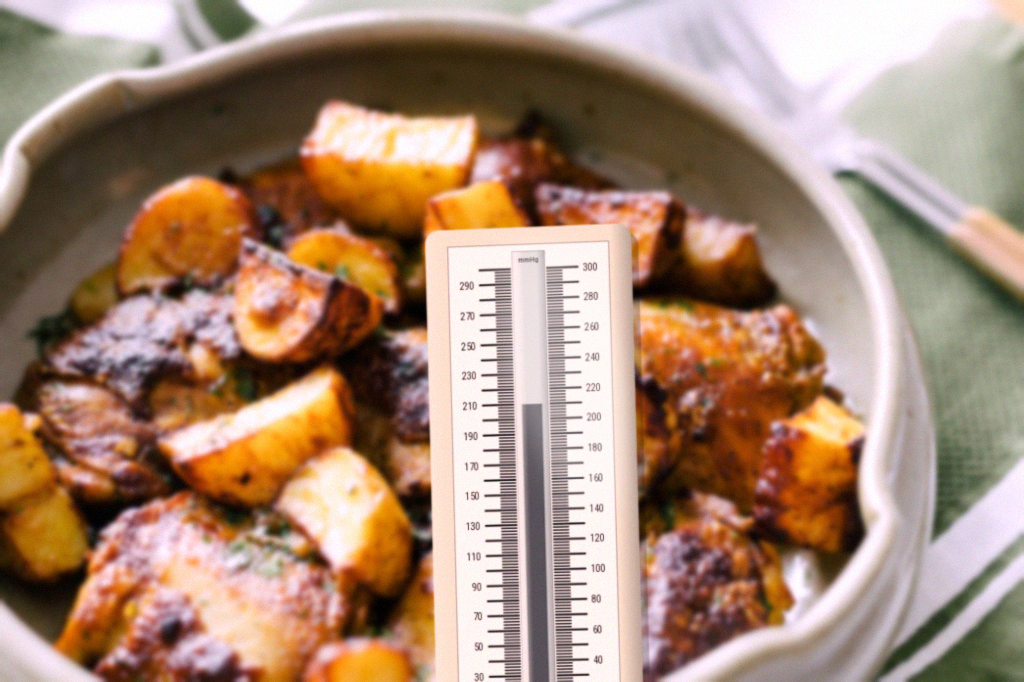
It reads 210 mmHg
